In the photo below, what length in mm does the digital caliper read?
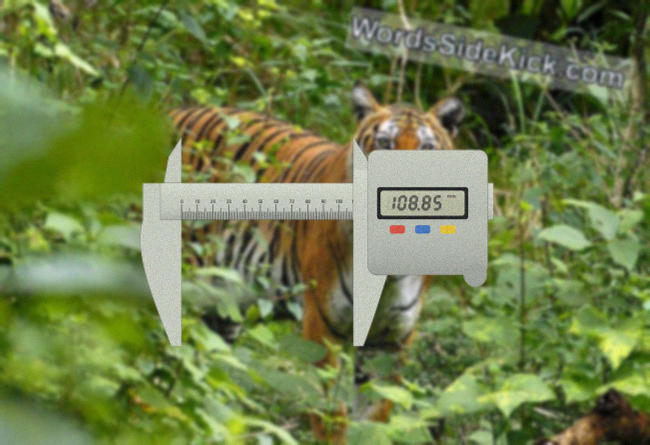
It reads 108.85 mm
